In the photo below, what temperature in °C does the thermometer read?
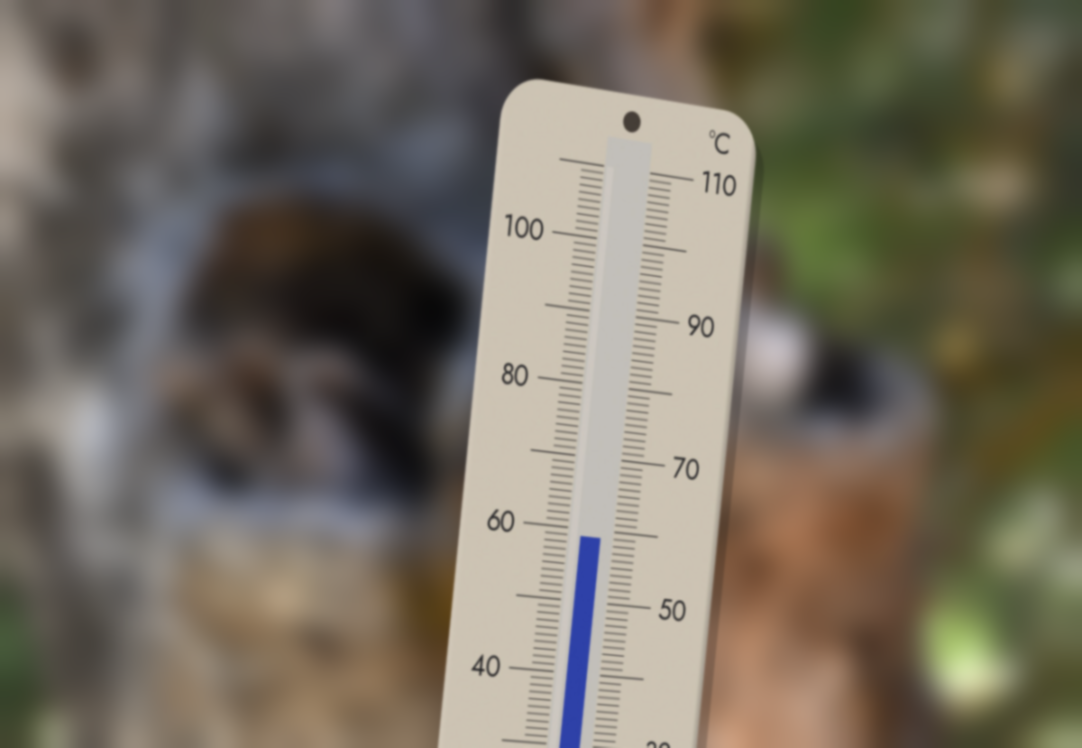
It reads 59 °C
